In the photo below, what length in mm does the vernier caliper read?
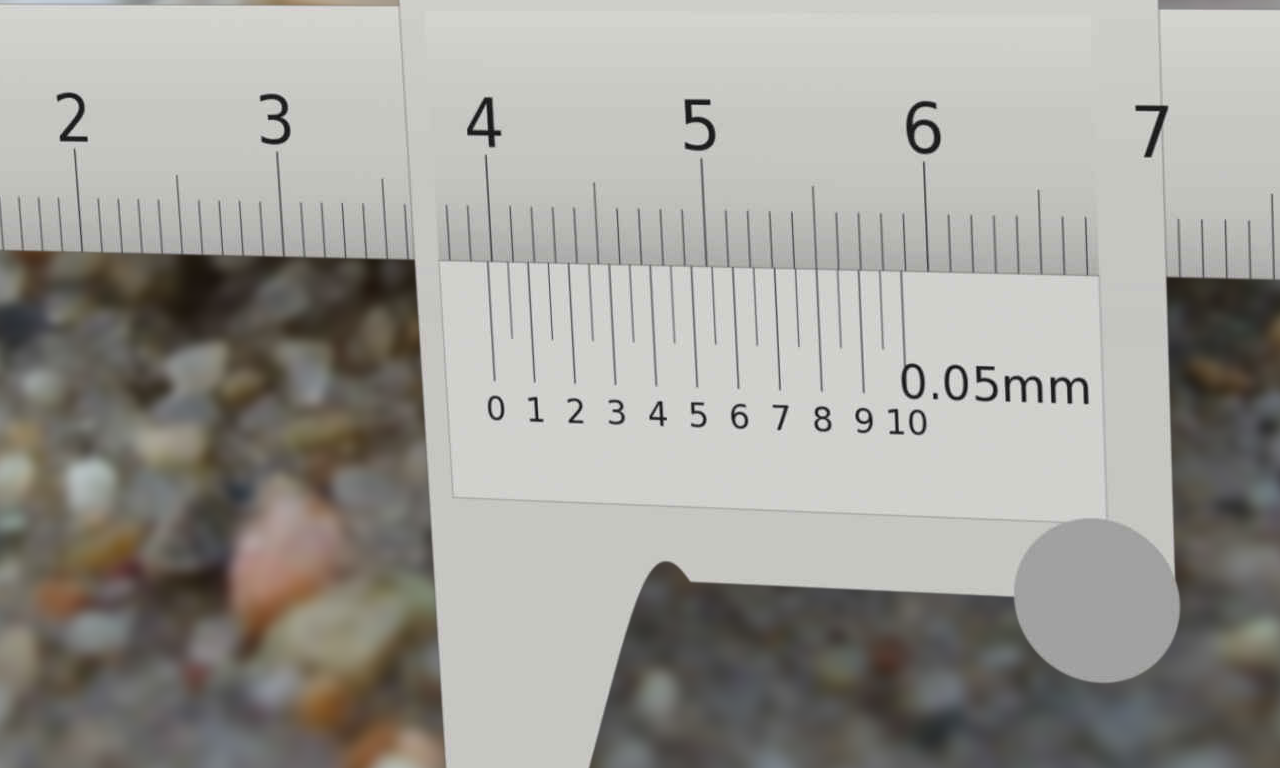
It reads 39.8 mm
